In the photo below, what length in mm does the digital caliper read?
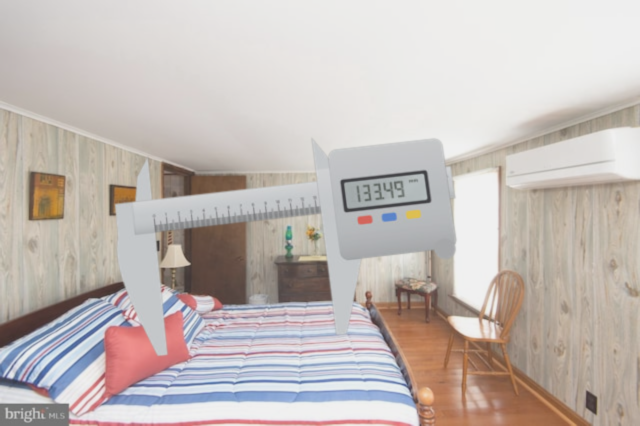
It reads 133.49 mm
